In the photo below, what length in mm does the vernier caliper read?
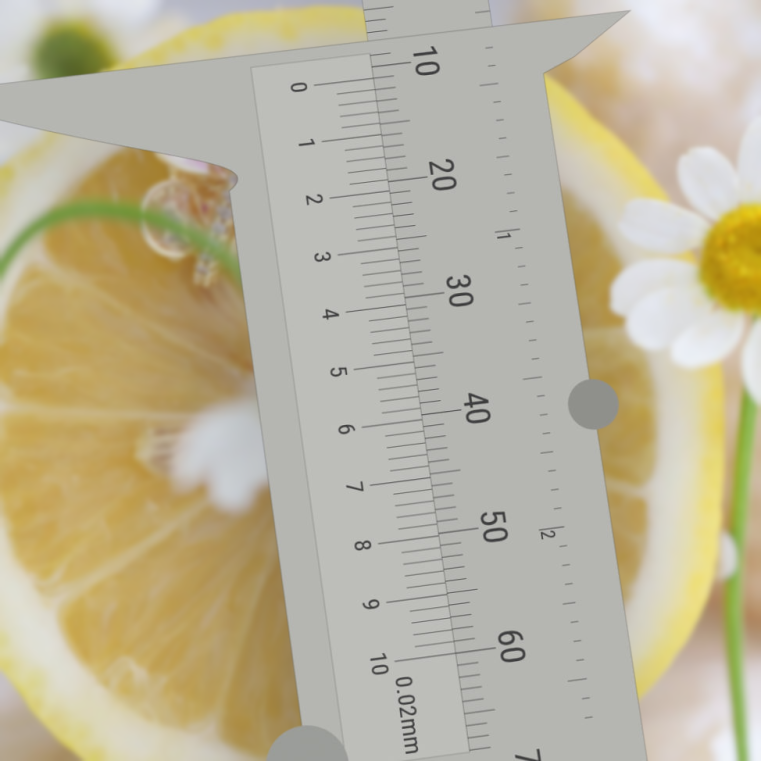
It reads 11.0 mm
